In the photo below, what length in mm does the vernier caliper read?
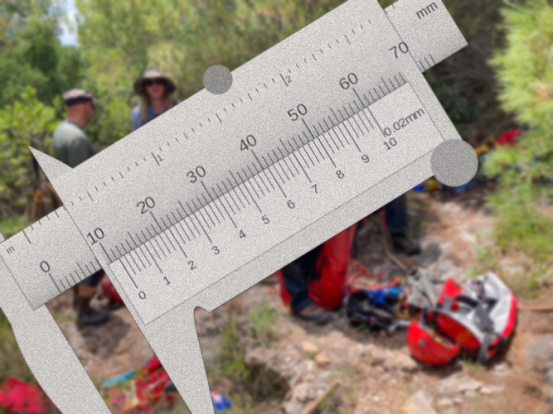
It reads 11.4 mm
